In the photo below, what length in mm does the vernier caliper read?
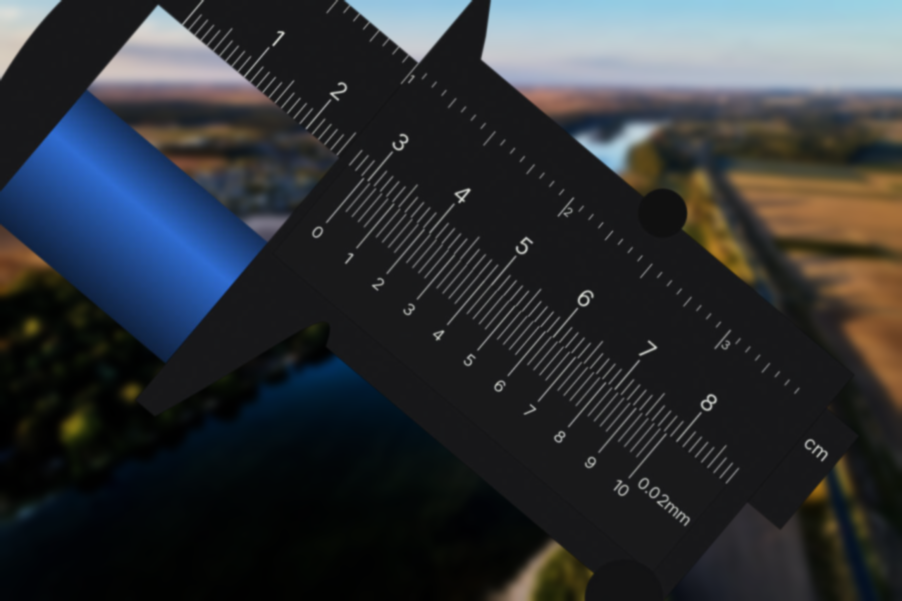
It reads 29.4 mm
